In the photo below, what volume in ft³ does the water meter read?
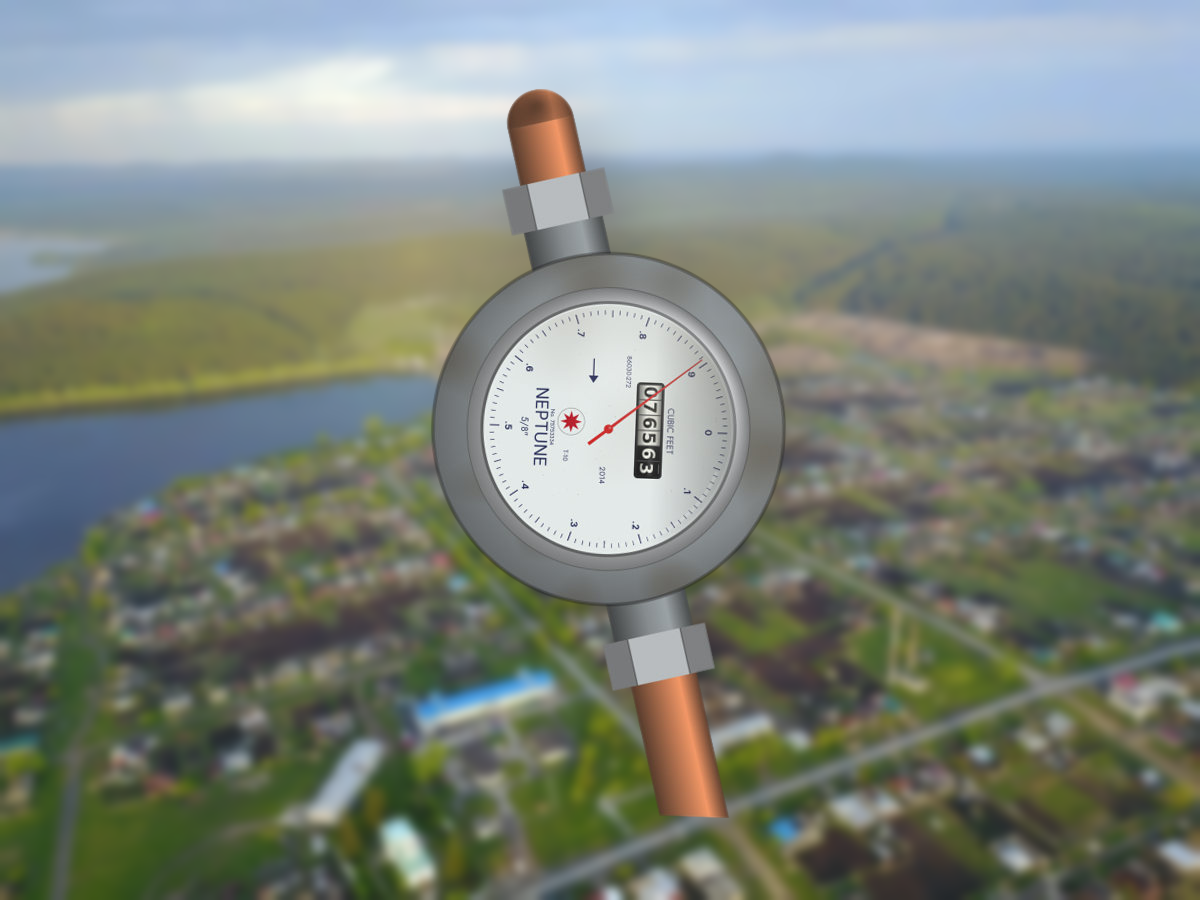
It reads 76562.89 ft³
